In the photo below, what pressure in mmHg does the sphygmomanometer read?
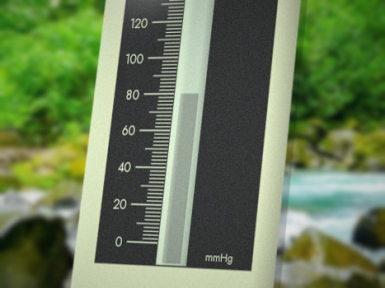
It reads 80 mmHg
